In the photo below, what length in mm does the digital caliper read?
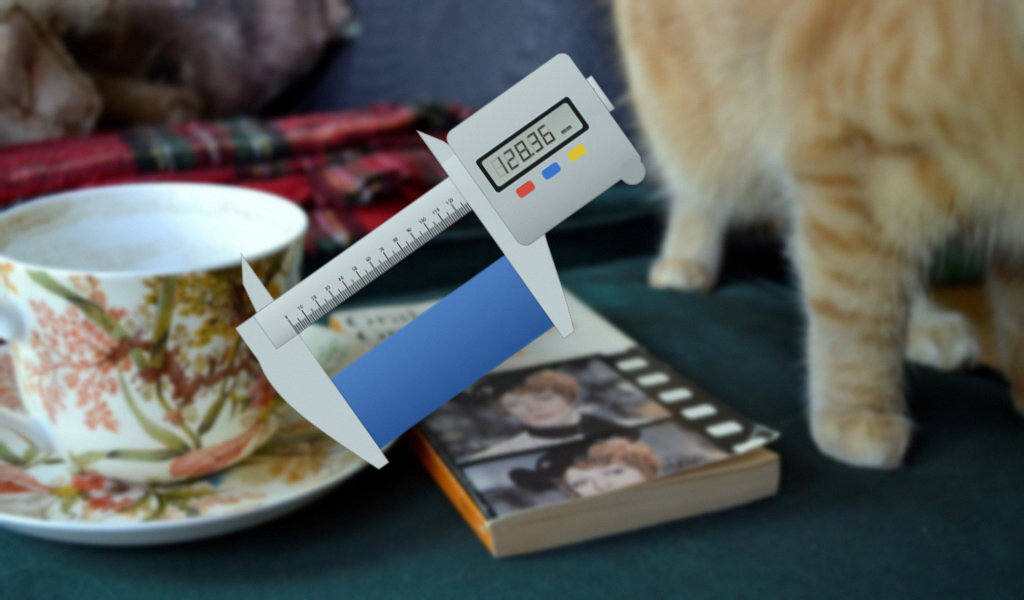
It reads 128.36 mm
